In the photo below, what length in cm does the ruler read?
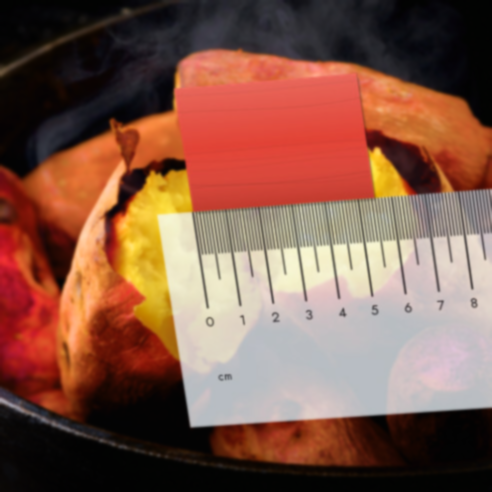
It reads 5.5 cm
